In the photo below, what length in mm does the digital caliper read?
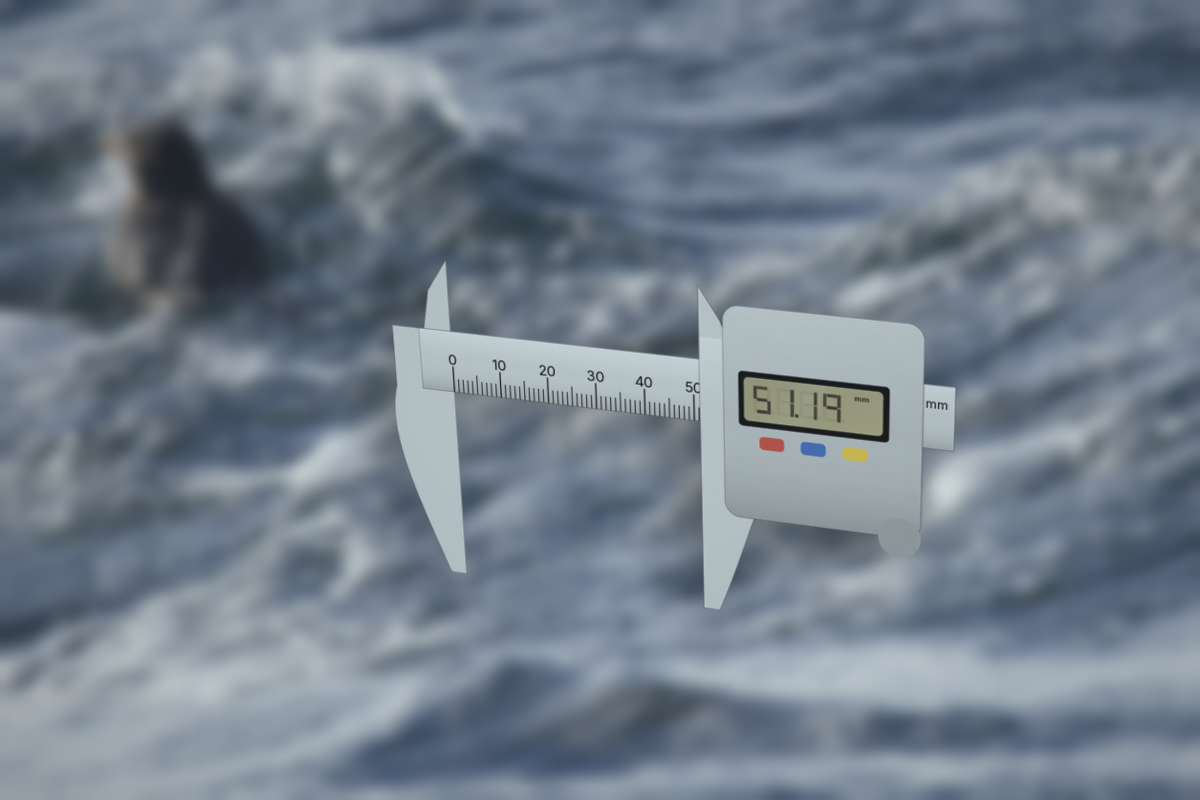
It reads 51.19 mm
